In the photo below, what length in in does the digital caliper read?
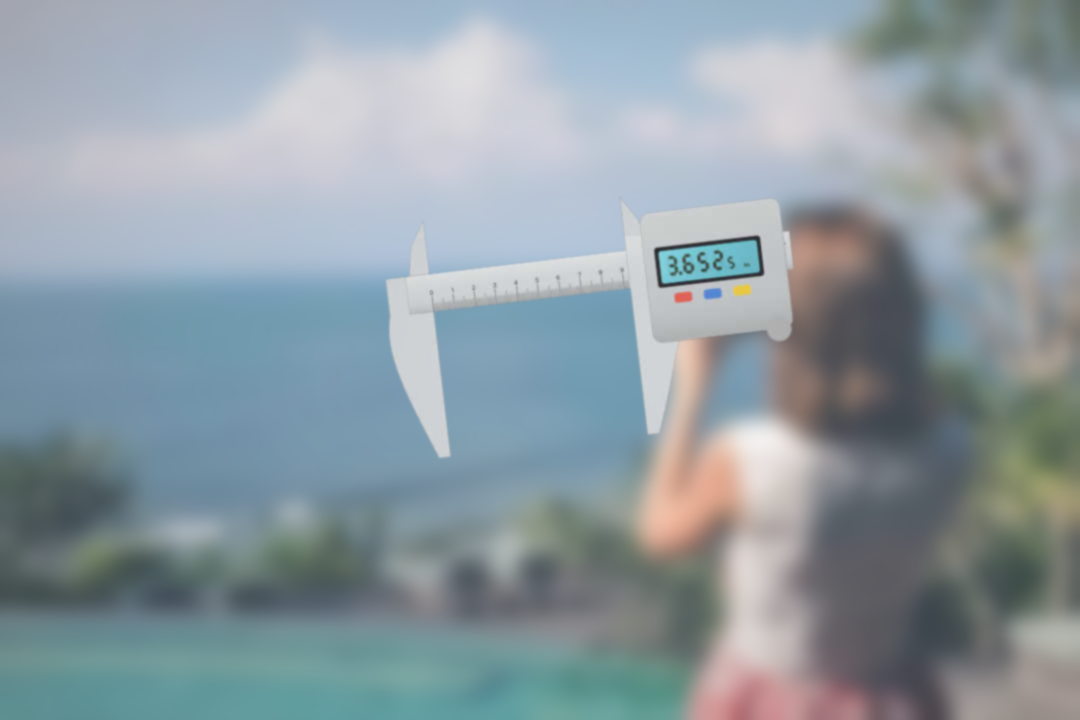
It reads 3.6525 in
